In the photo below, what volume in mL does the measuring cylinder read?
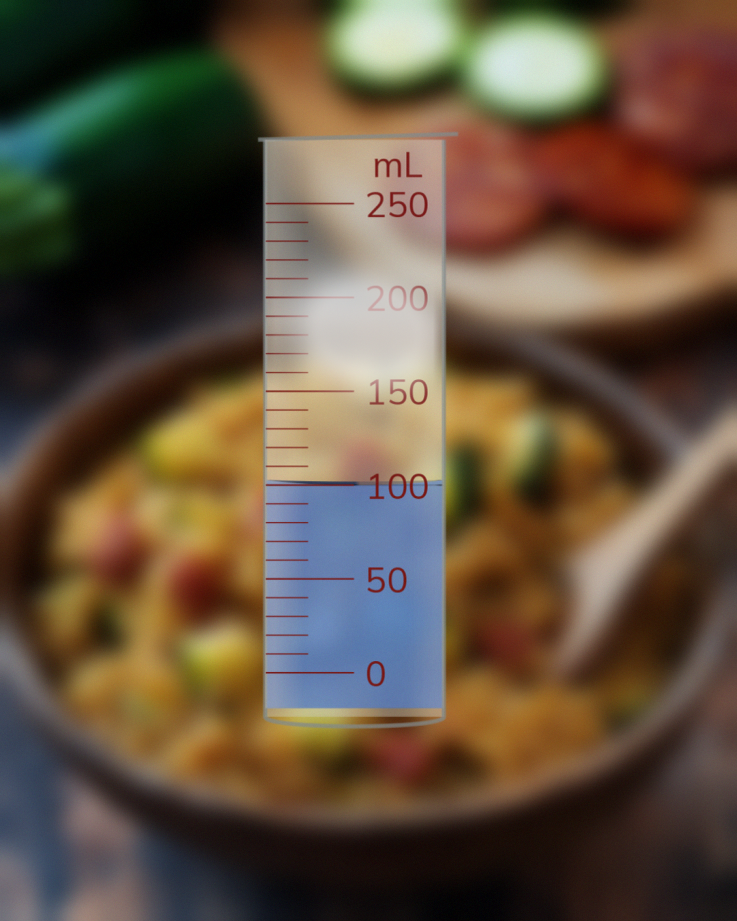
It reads 100 mL
